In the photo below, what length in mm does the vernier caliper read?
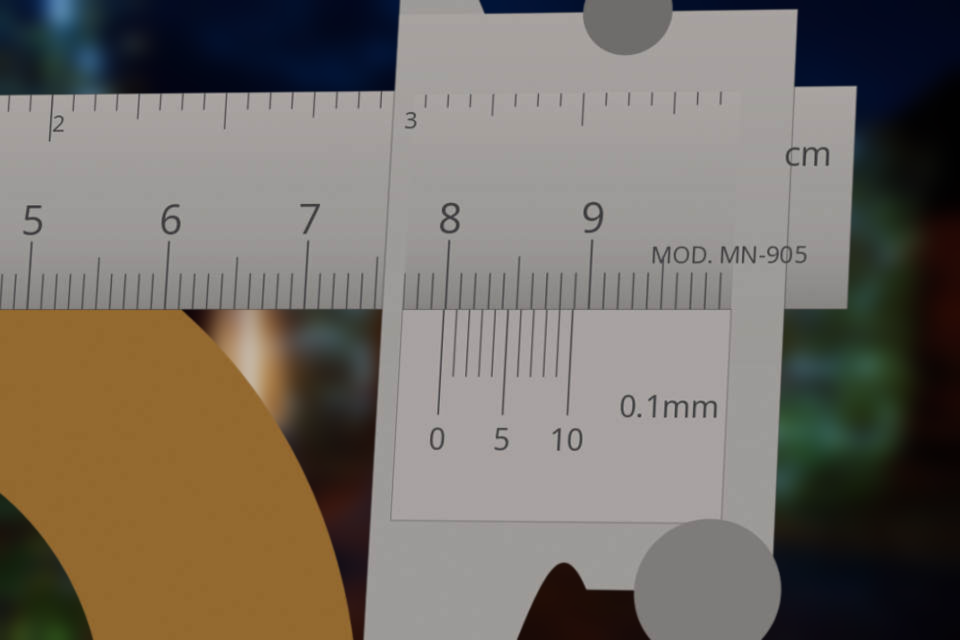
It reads 79.9 mm
